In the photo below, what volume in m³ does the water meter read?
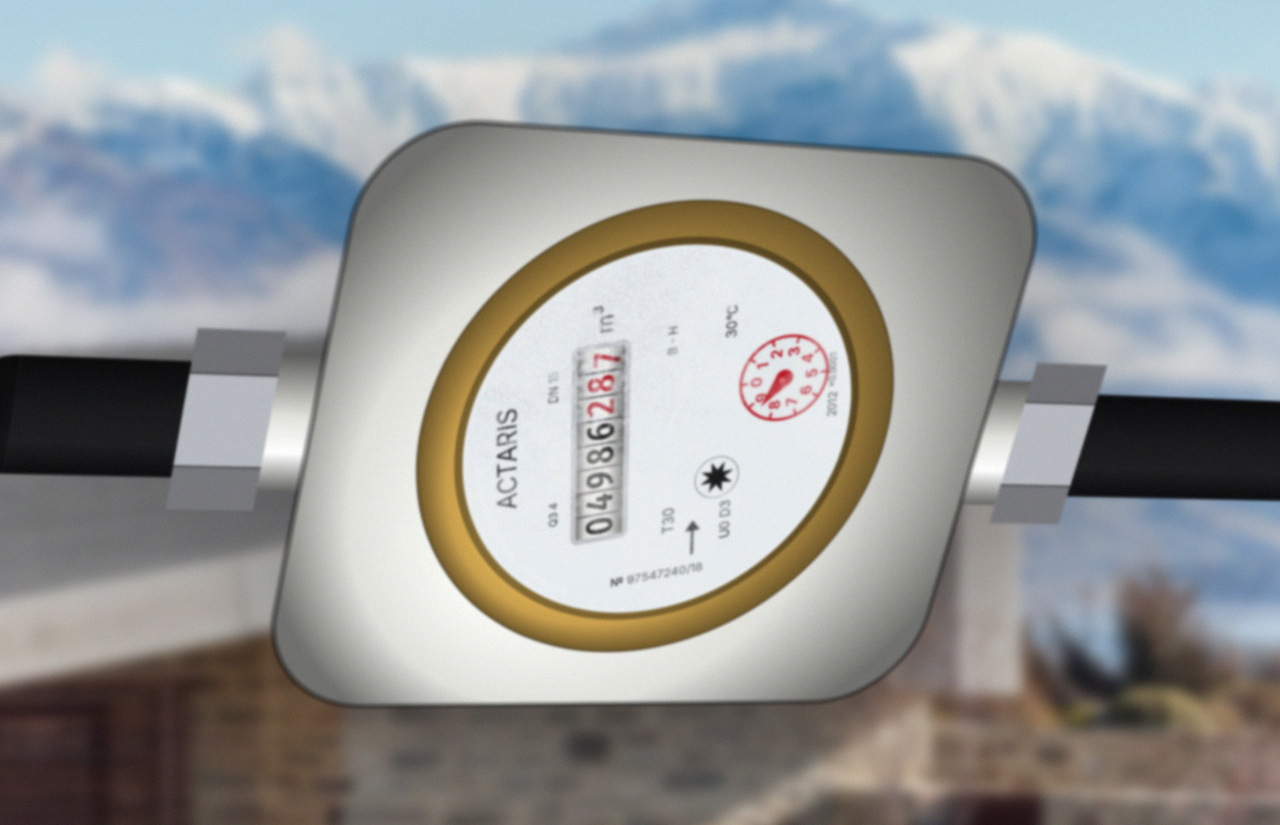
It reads 4986.2868 m³
